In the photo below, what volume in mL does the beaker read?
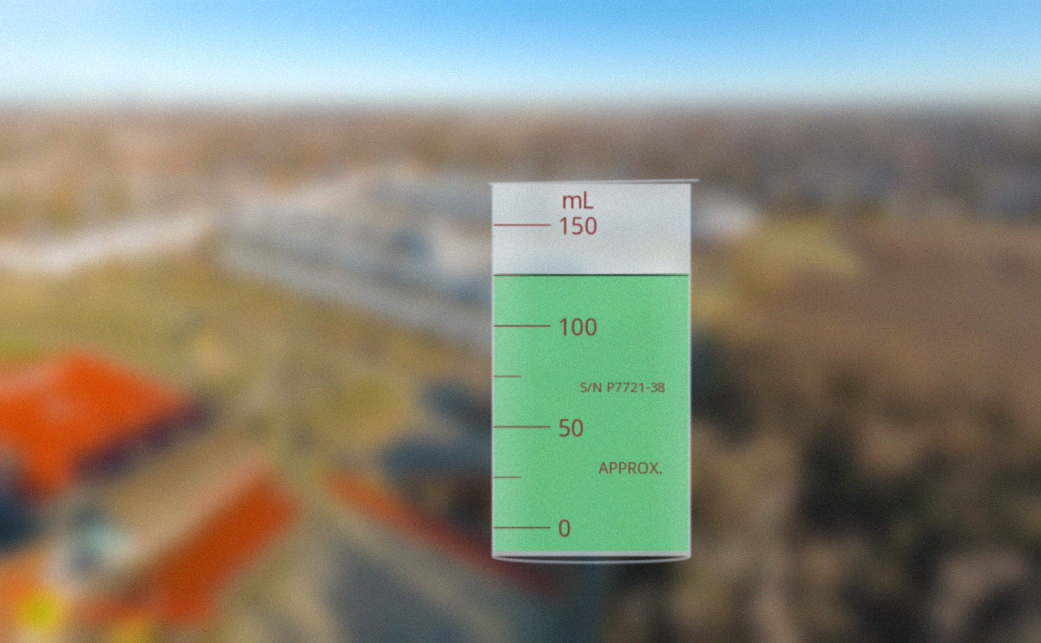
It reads 125 mL
